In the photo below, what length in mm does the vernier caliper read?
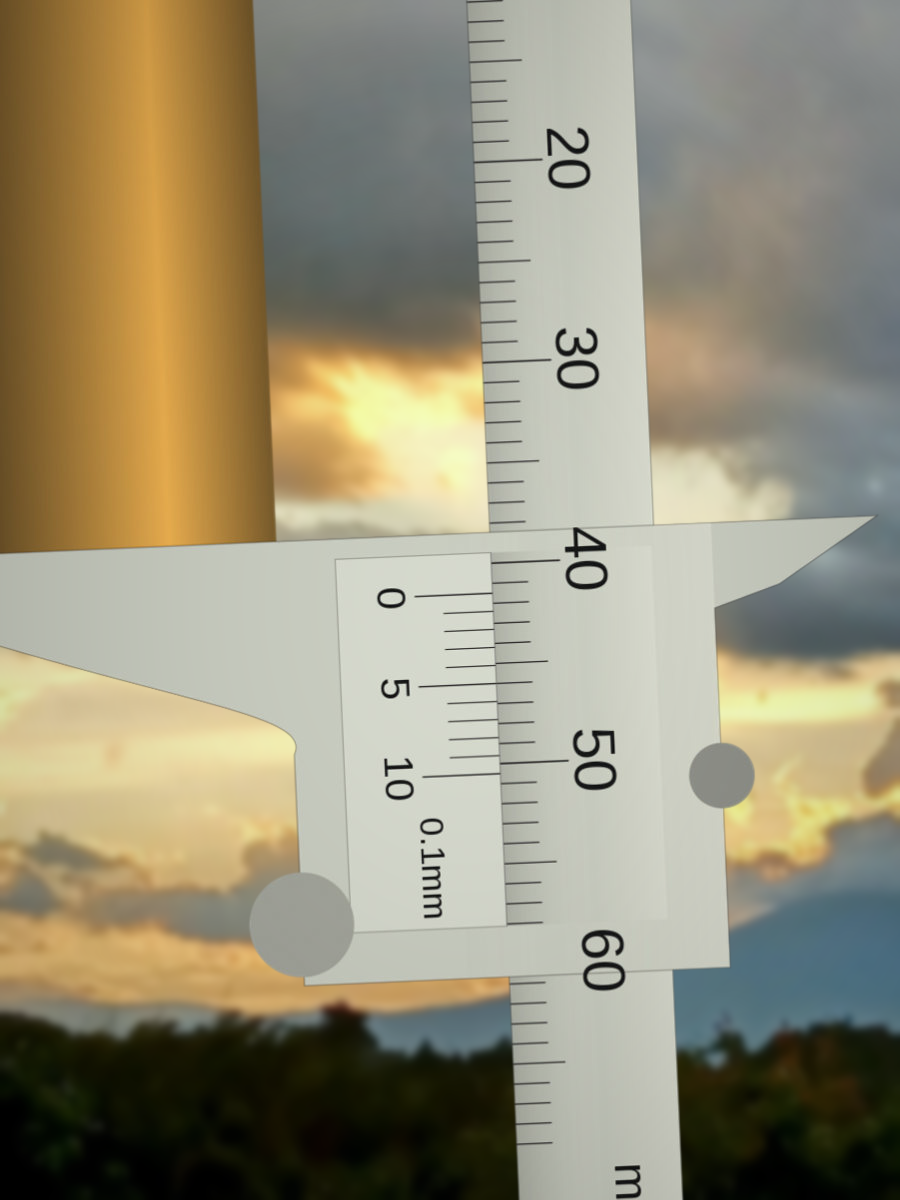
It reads 41.5 mm
